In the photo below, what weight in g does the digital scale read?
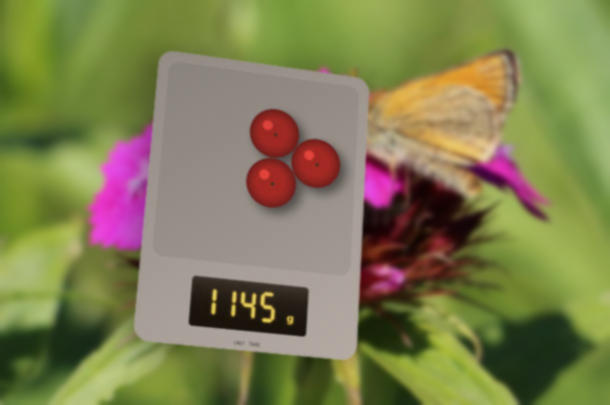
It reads 1145 g
